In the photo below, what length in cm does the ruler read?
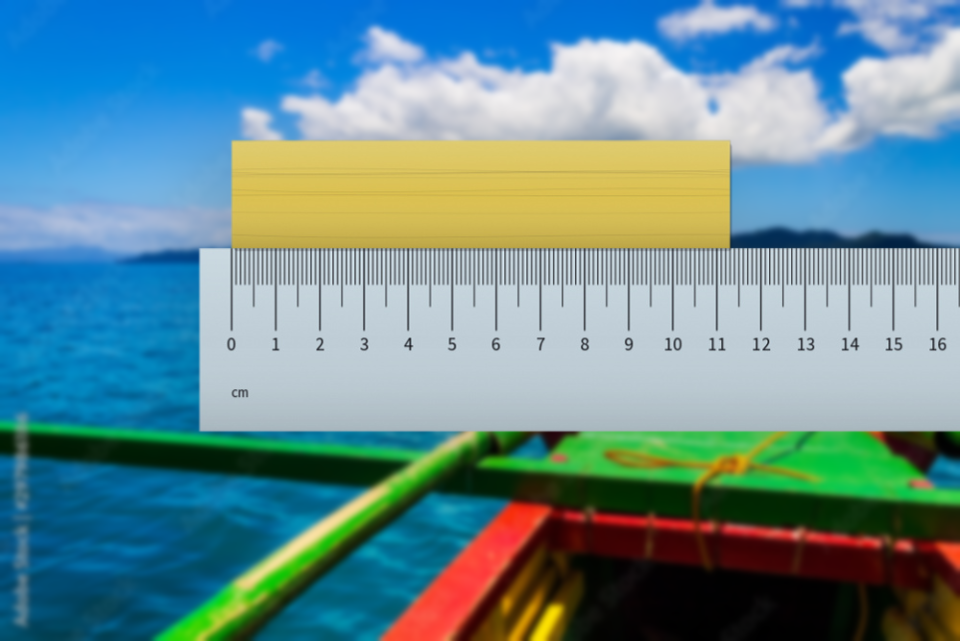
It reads 11.3 cm
